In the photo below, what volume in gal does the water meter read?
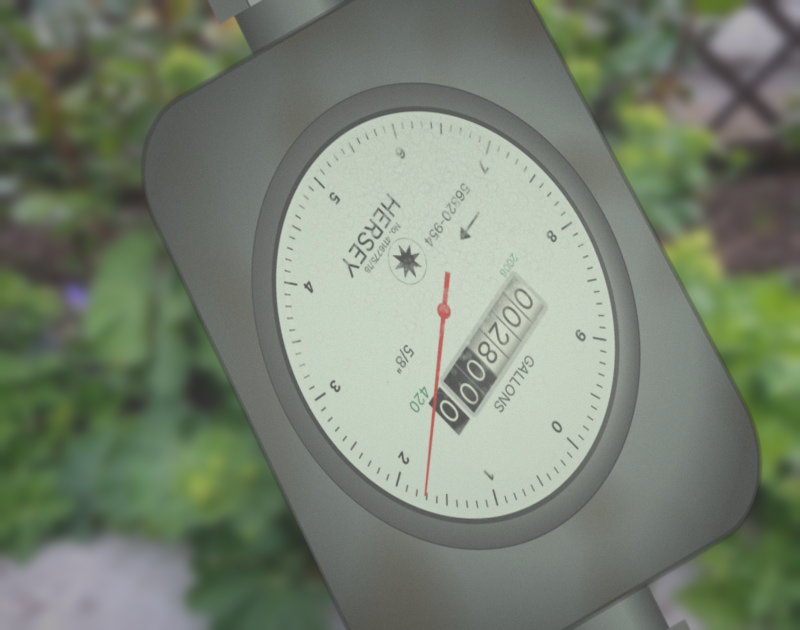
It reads 28001.7 gal
